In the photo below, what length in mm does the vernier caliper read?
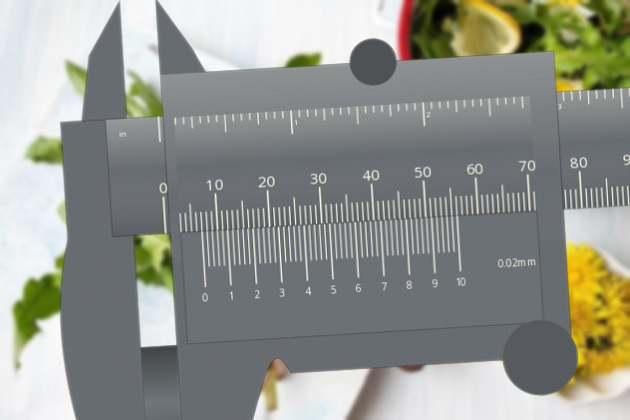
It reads 7.0 mm
